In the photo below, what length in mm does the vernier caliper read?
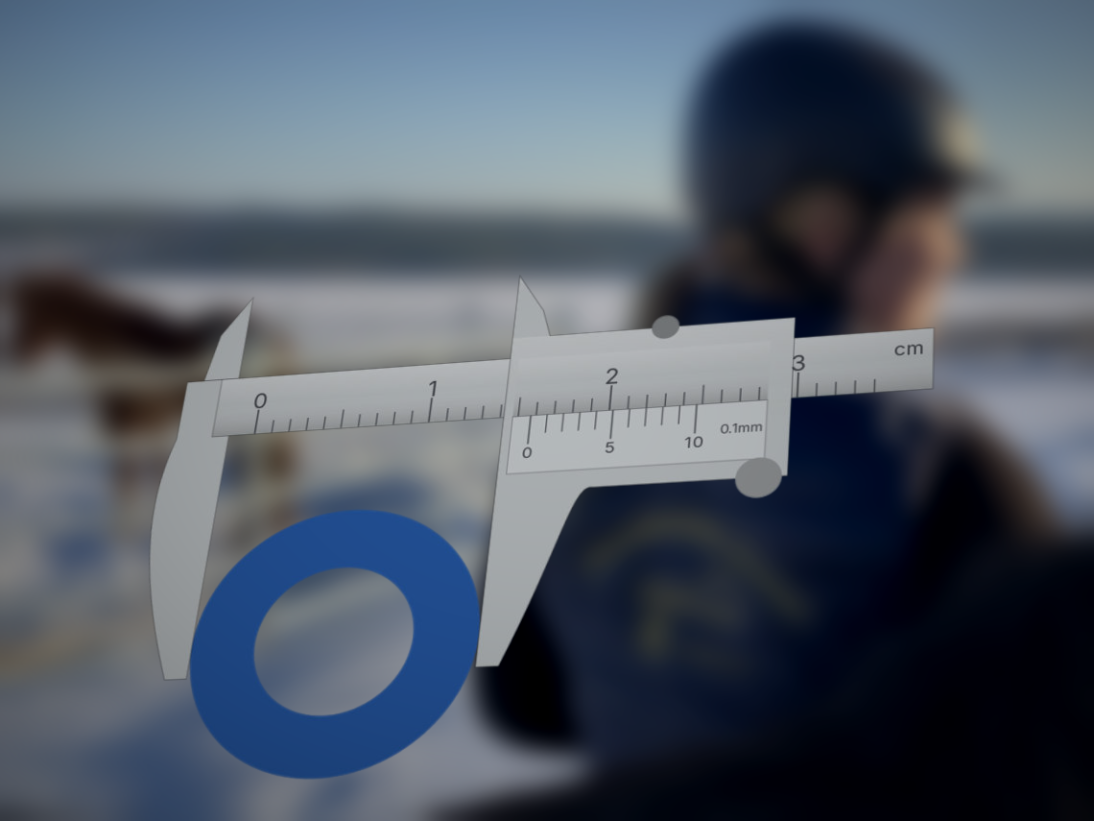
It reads 15.7 mm
